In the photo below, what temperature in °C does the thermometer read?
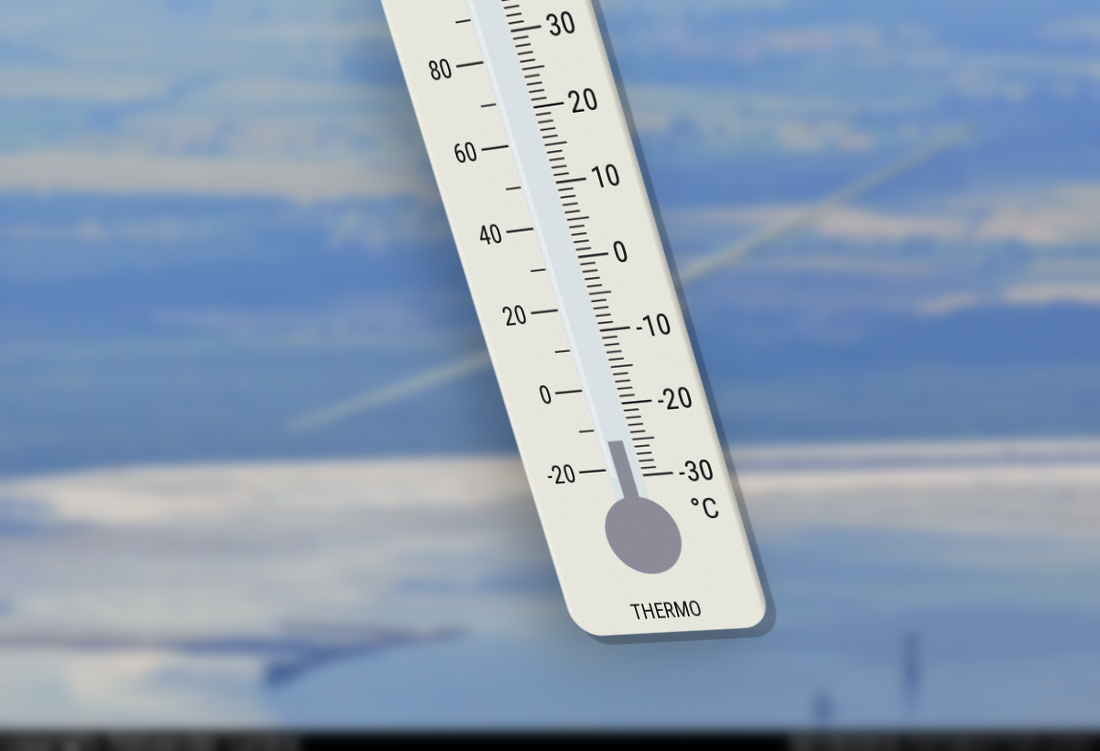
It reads -25 °C
